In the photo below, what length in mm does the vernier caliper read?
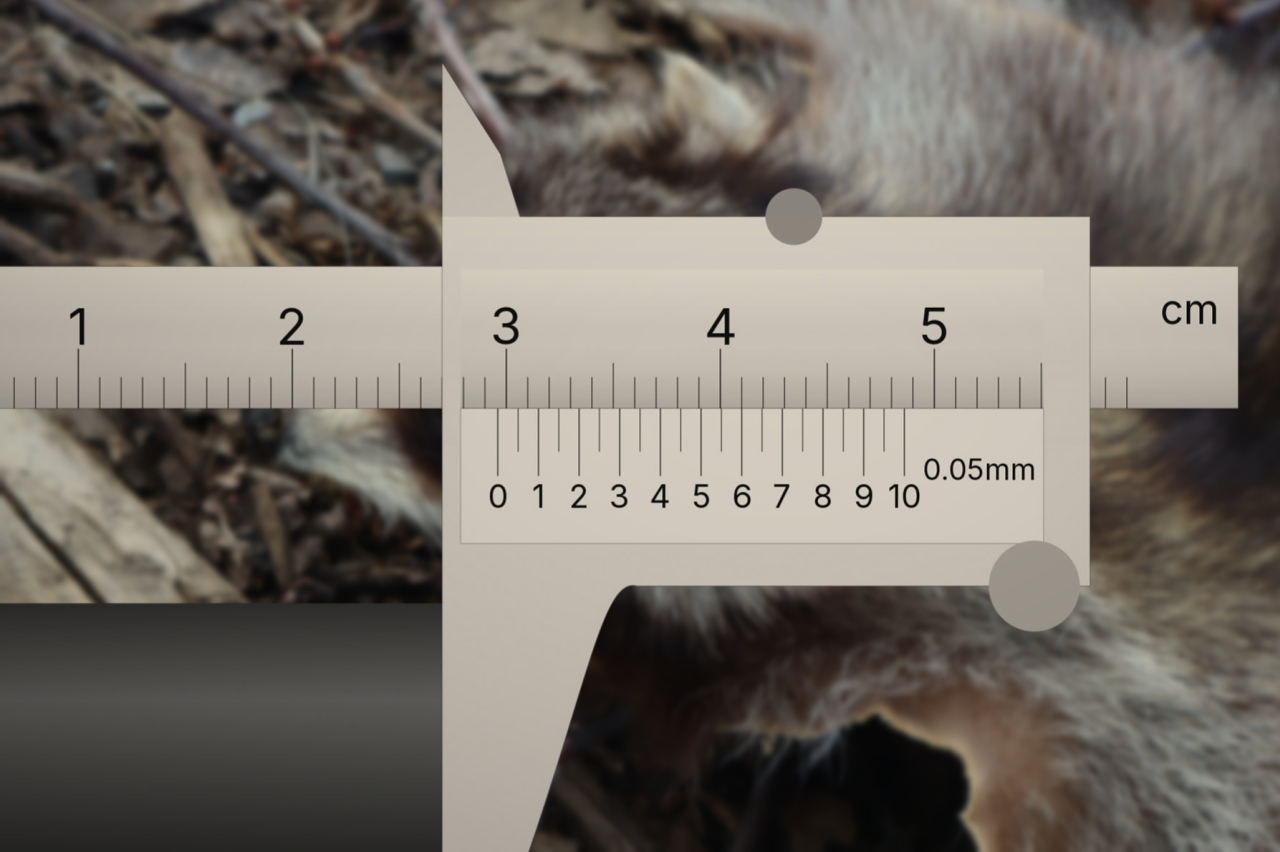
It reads 29.6 mm
